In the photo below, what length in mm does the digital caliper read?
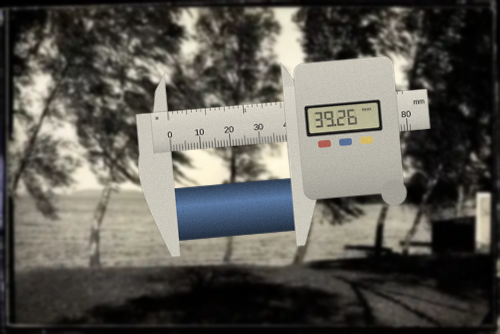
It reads 39.26 mm
